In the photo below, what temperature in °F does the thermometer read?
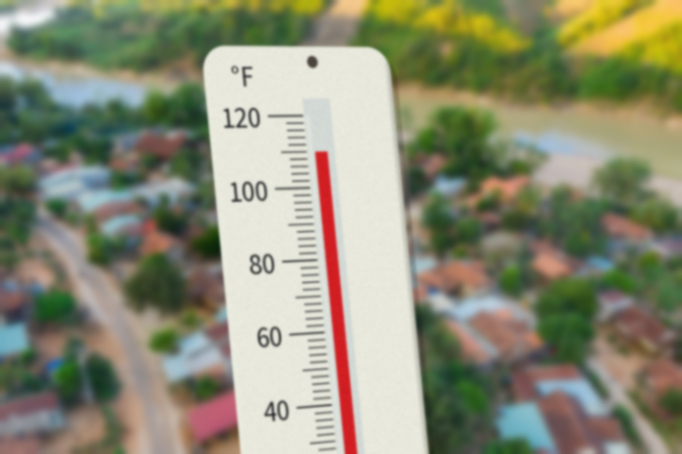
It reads 110 °F
